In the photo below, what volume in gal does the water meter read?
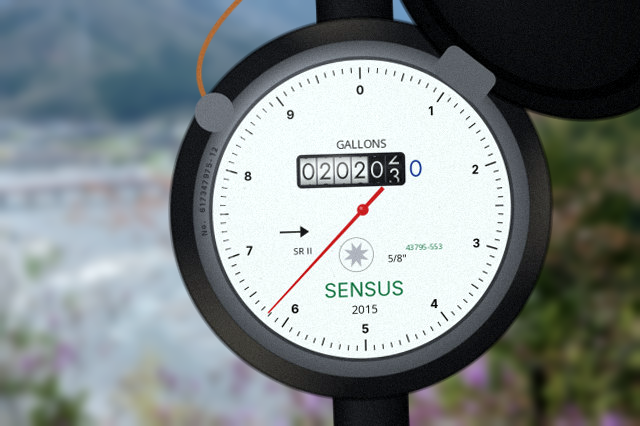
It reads 202026.2 gal
